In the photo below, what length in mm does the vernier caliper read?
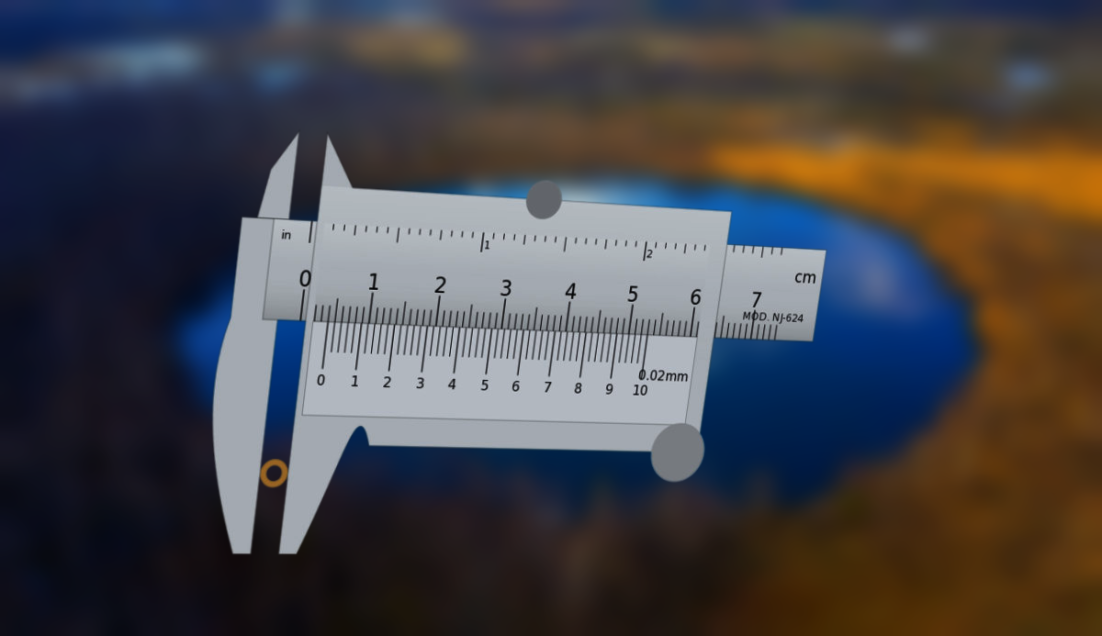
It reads 4.0 mm
